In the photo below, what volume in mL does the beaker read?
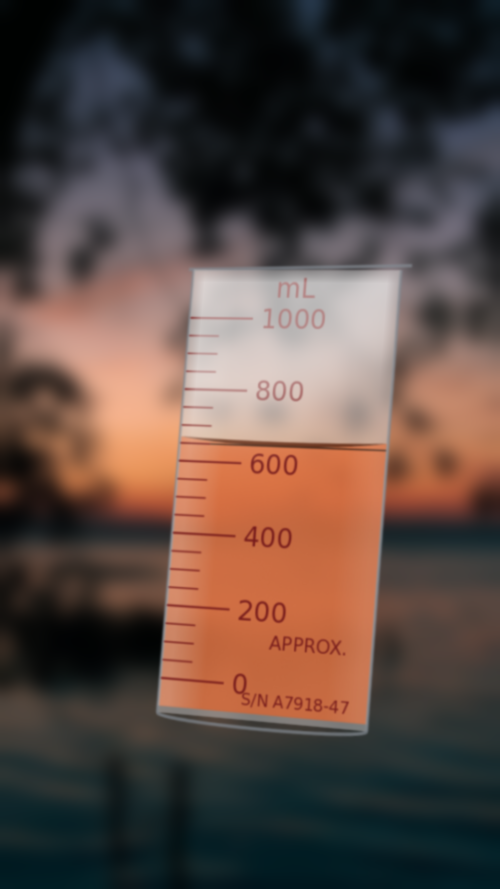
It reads 650 mL
